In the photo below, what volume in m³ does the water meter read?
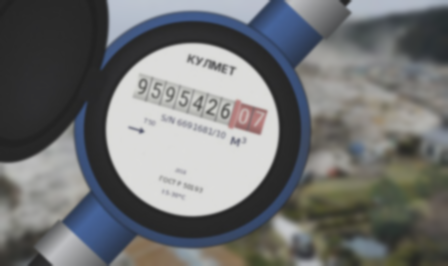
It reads 9595426.07 m³
